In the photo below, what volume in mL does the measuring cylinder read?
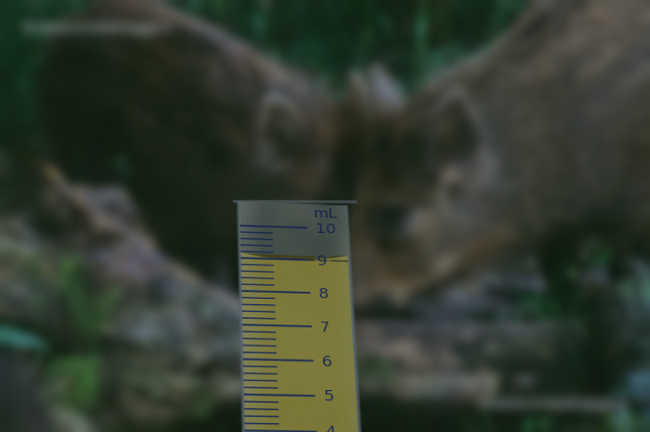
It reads 9 mL
